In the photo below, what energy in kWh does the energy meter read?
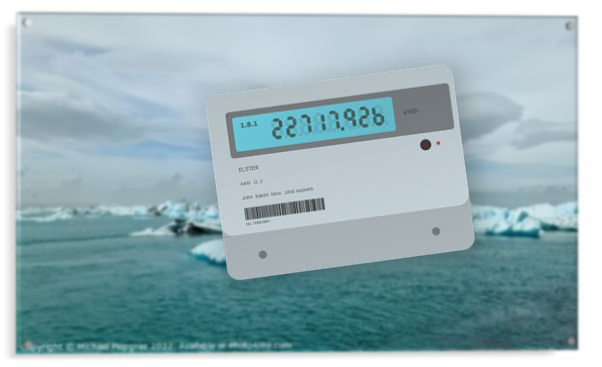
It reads 22717.926 kWh
